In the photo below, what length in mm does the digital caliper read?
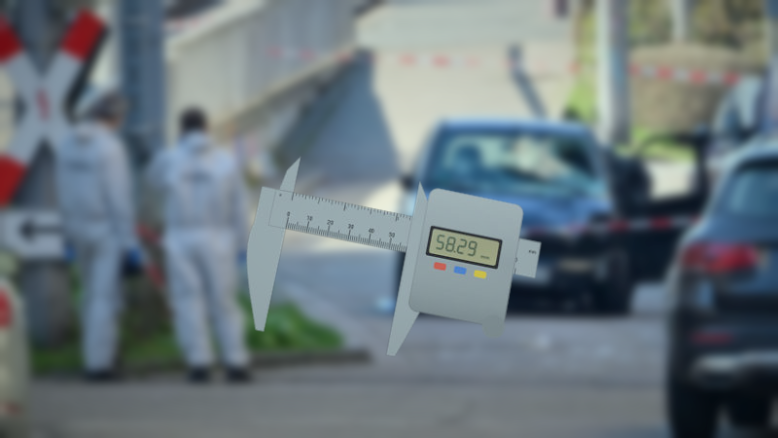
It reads 58.29 mm
